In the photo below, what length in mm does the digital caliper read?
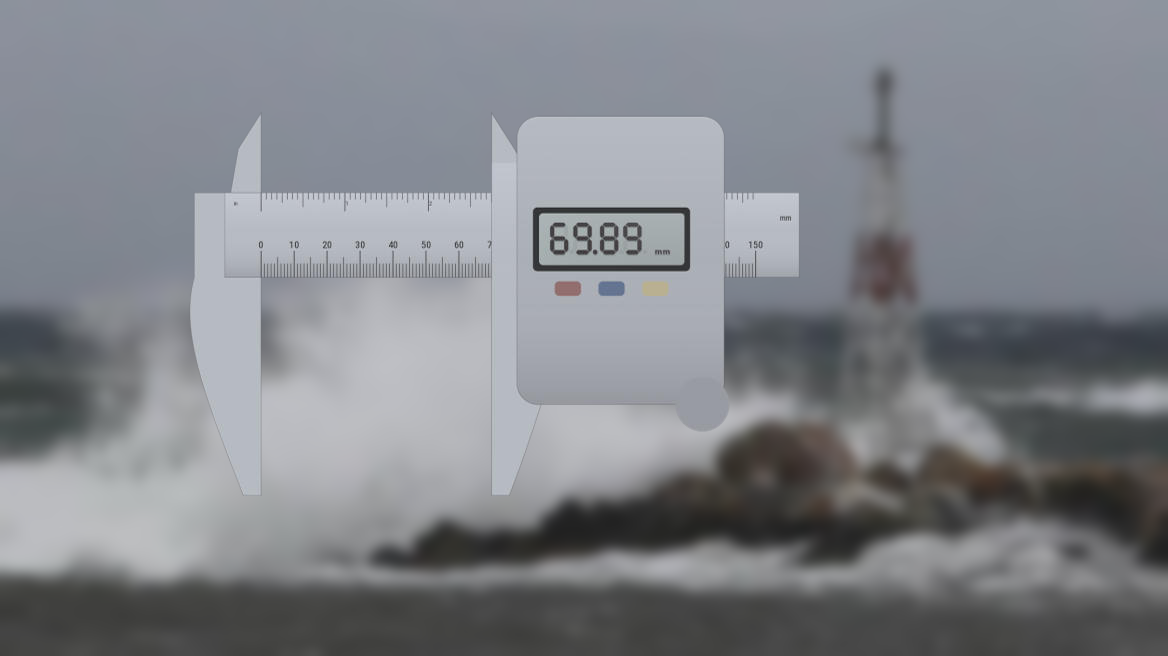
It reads 69.89 mm
